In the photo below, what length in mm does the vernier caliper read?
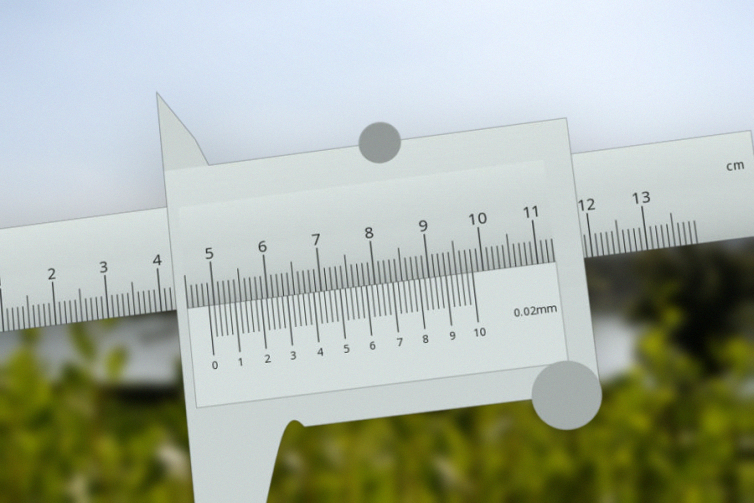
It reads 49.0 mm
